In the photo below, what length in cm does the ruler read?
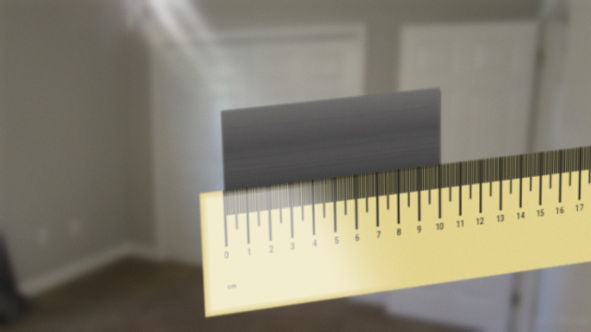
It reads 10 cm
